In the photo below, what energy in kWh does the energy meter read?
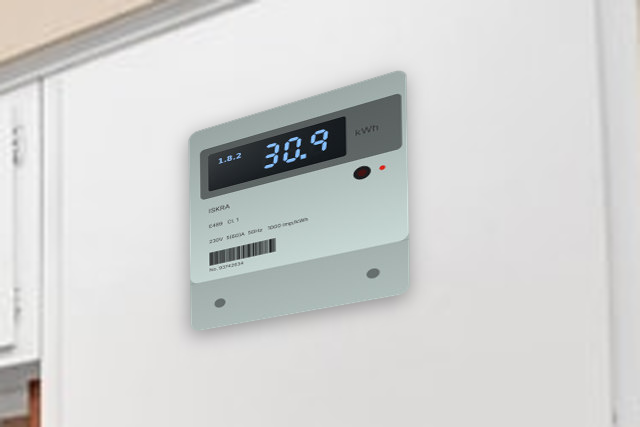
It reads 30.9 kWh
